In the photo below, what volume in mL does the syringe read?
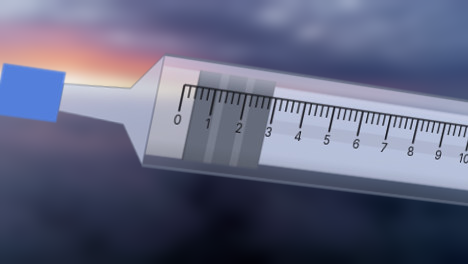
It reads 0.4 mL
